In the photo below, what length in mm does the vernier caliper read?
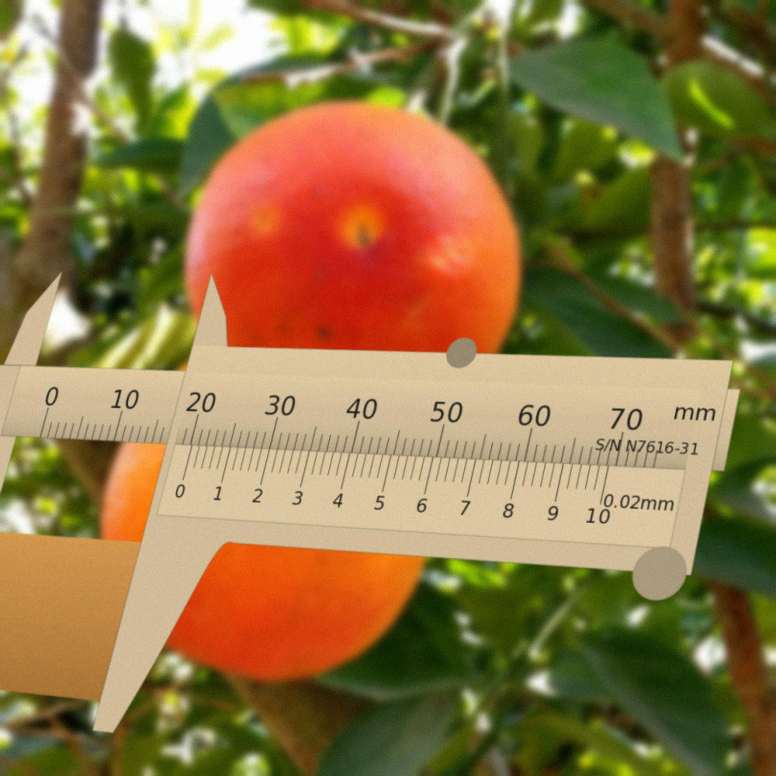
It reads 20.2 mm
